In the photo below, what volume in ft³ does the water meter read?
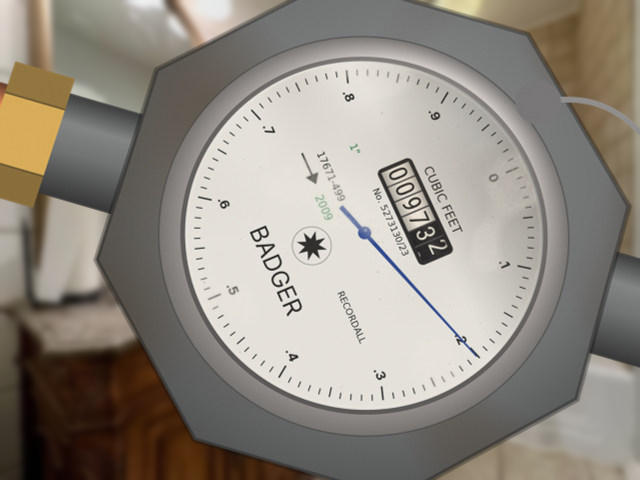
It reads 9732.20 ft³
